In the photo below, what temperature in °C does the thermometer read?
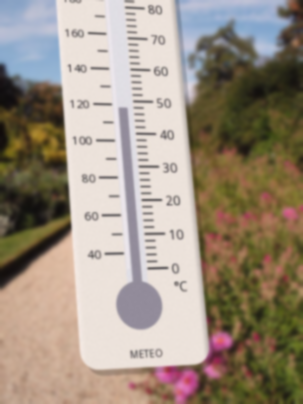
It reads 48 °C
